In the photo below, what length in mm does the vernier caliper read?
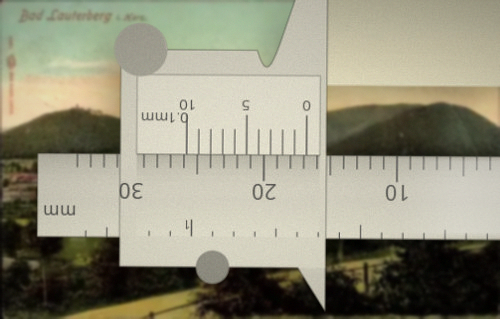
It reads 16.8 mm
